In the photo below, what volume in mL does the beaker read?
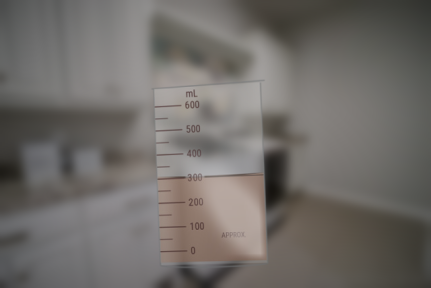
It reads 300 mL
